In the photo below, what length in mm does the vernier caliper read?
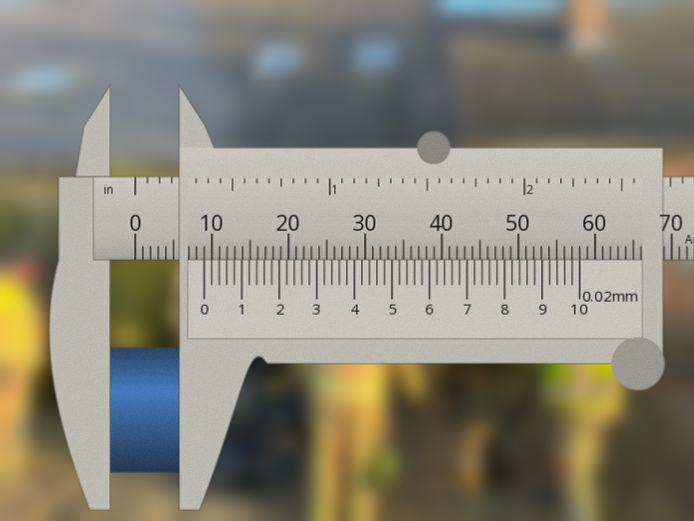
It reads 9.0 mm
